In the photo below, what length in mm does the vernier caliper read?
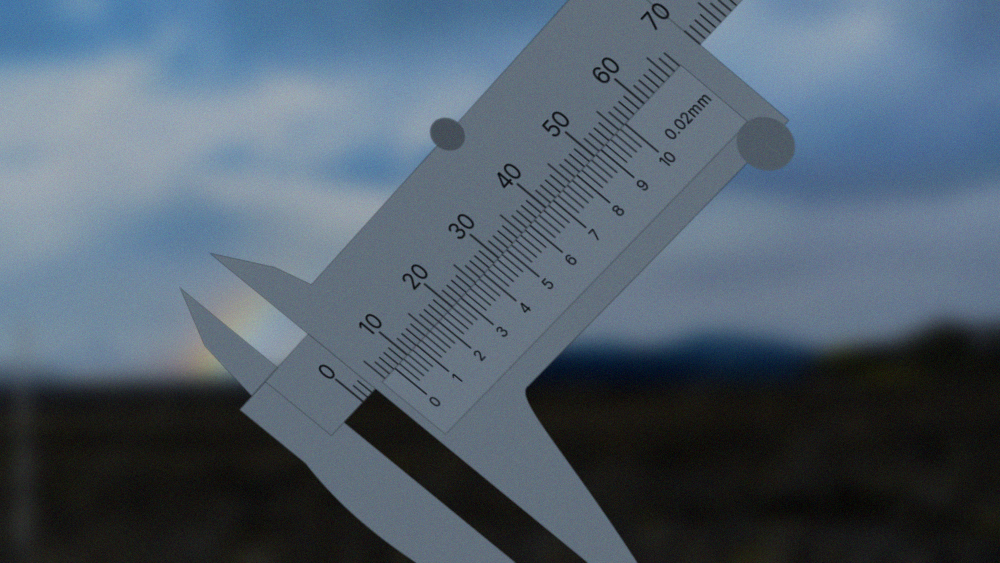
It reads 7.2 mm
